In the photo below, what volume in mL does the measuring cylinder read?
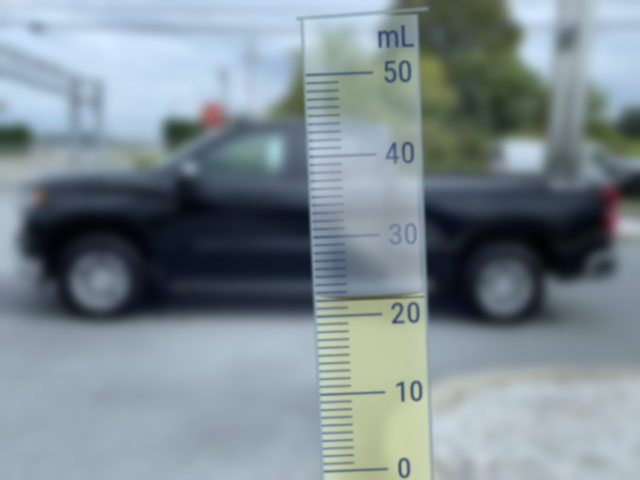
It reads 22 mL
